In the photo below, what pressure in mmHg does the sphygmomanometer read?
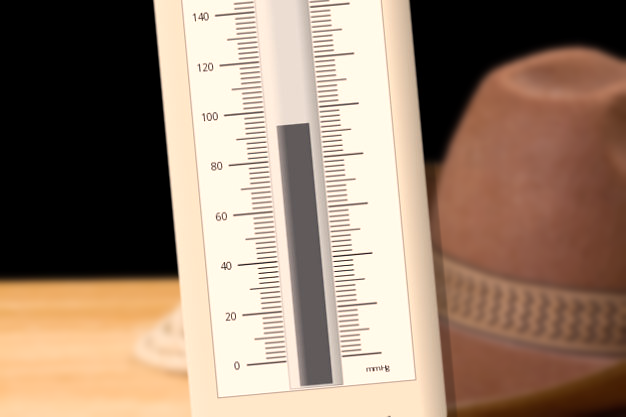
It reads 94 mmHg
